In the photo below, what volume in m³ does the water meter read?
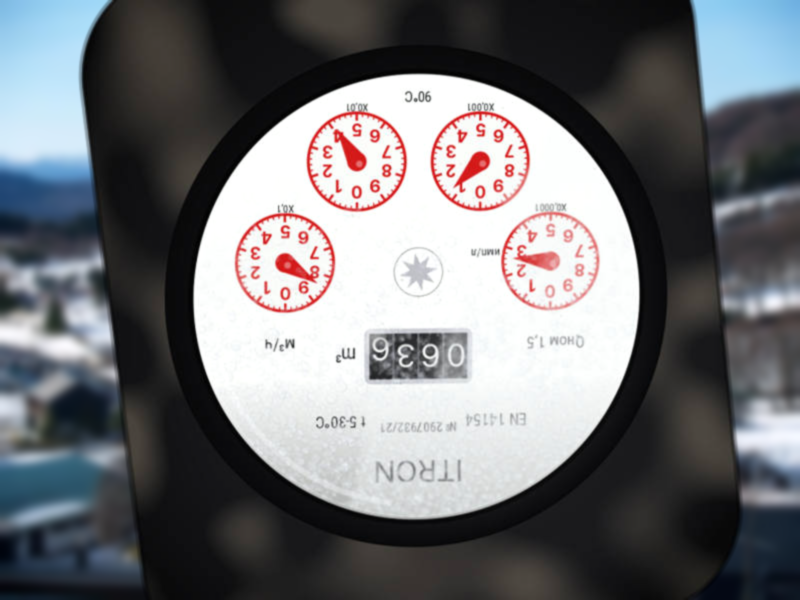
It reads 635.8412 m³
